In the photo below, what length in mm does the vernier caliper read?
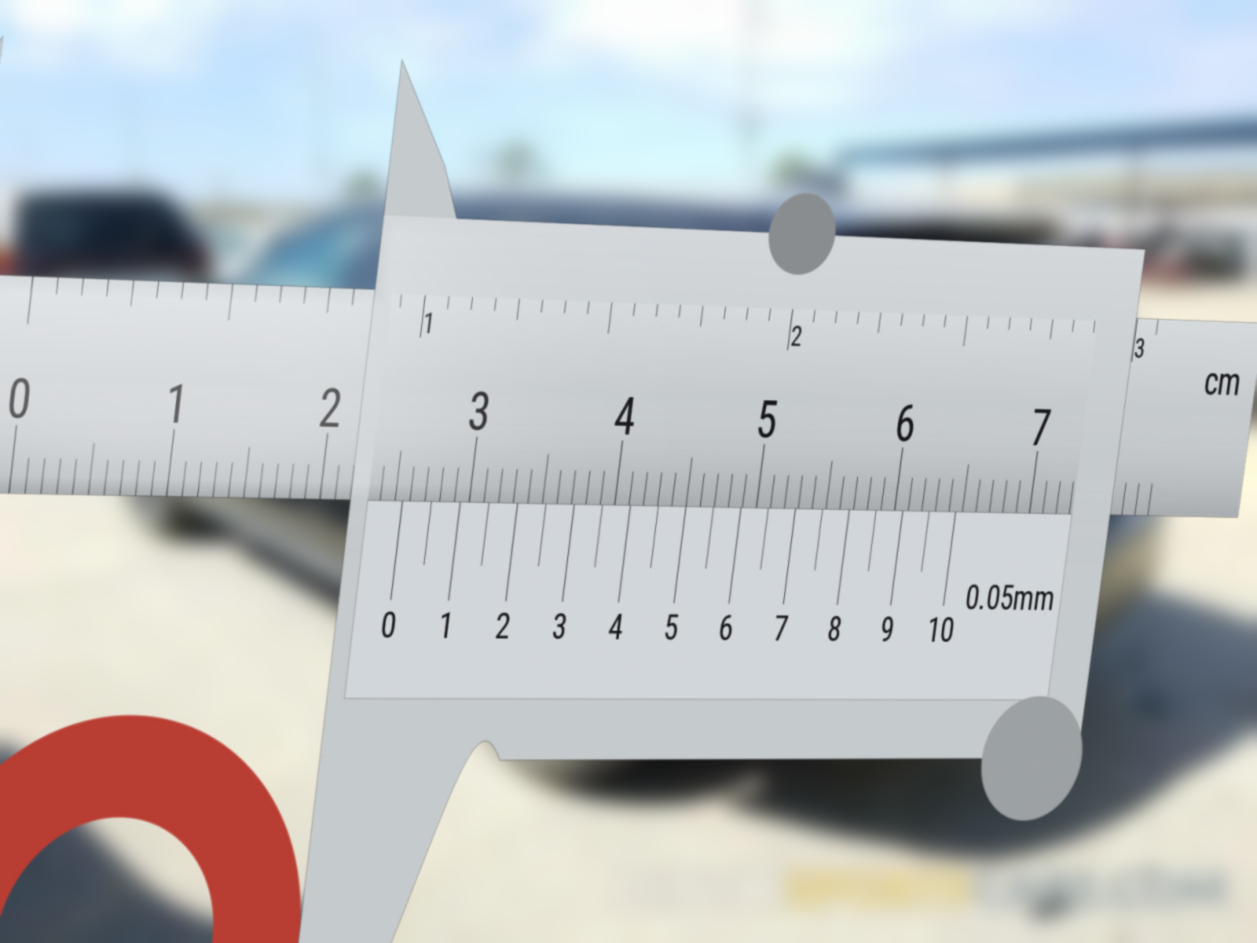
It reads 25.5 mm
